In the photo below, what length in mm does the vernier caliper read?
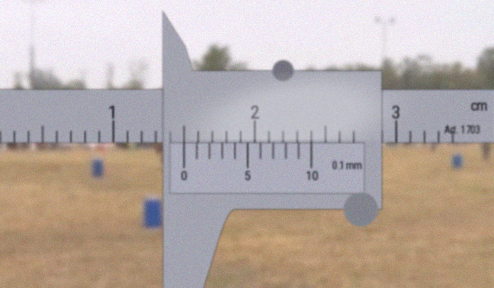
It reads 15.0 mm
